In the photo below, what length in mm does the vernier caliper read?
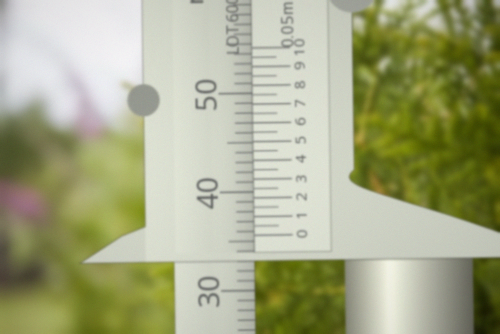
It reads 35.6 mm
